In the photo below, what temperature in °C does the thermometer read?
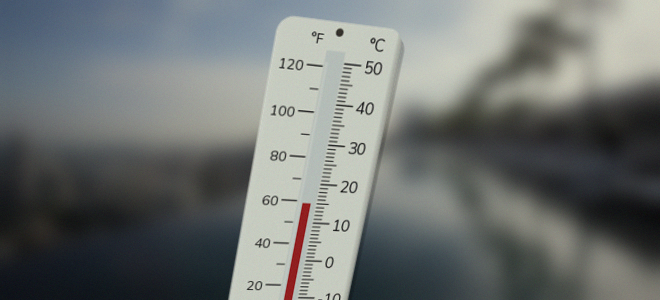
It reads 15 °C
